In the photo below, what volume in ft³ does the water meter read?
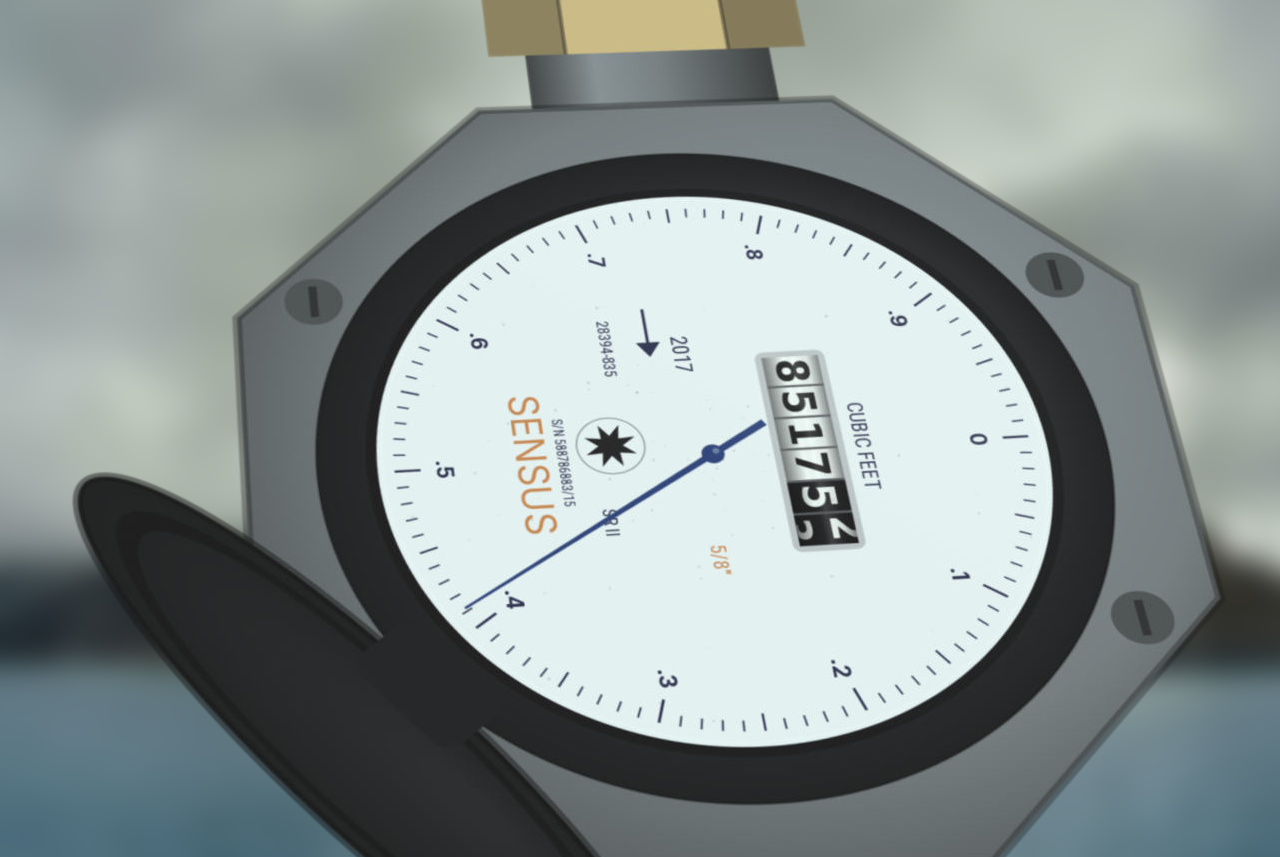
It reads 851752.41 ft³
